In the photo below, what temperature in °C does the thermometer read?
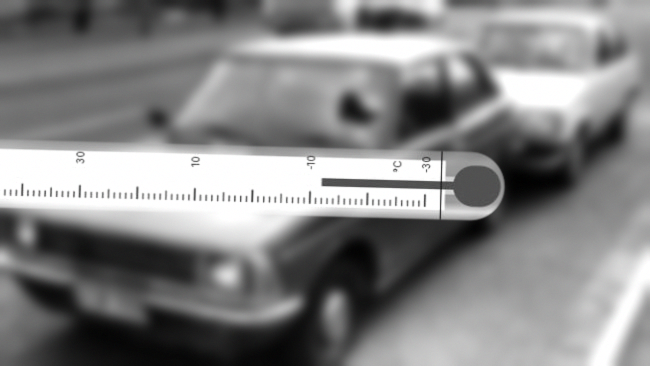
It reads -12 °C
